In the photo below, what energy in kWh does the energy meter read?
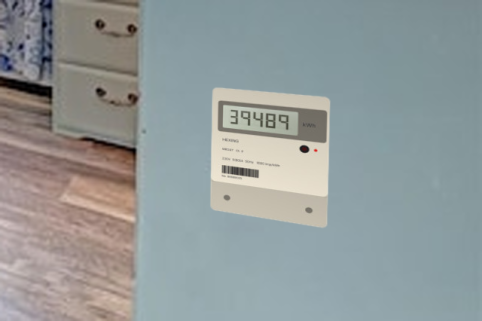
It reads 39489 kWh
